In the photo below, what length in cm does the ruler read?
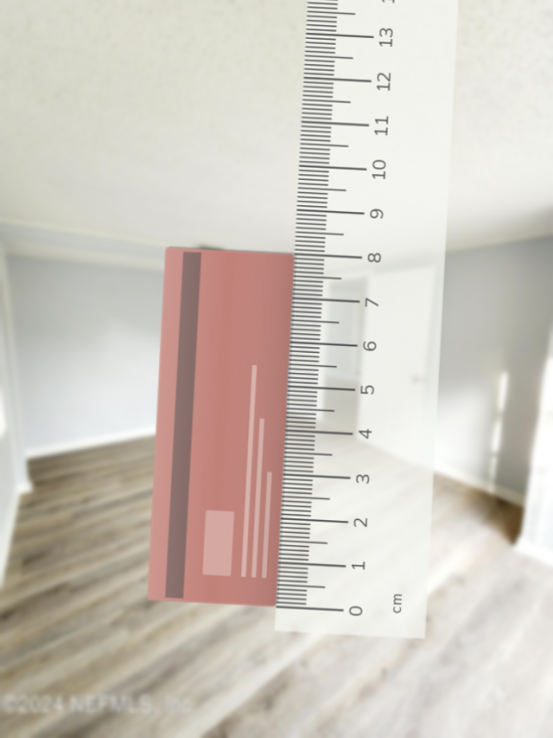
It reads 8 cm
